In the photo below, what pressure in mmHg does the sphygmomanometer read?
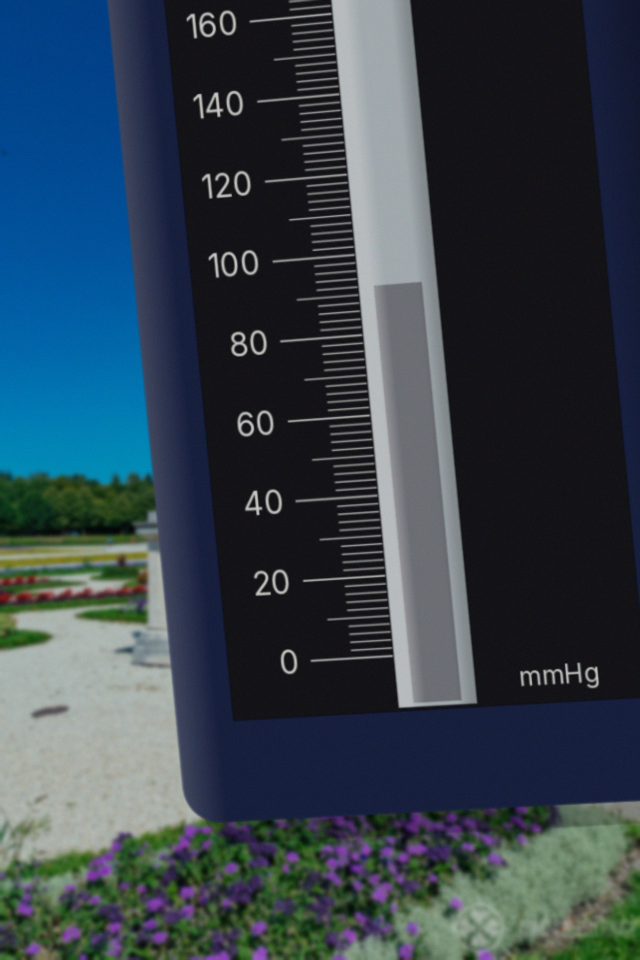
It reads 92 mmHg
